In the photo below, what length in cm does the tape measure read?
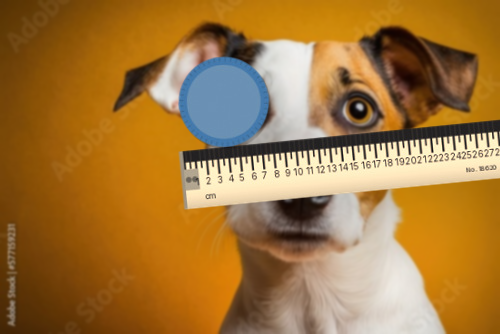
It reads 8 cm
